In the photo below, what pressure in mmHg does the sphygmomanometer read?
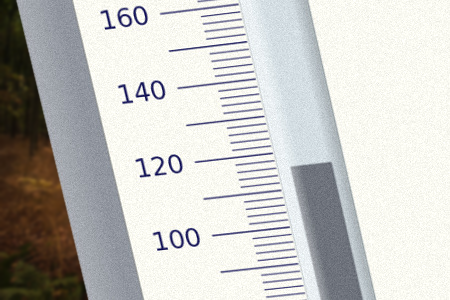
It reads 116 mmHg
